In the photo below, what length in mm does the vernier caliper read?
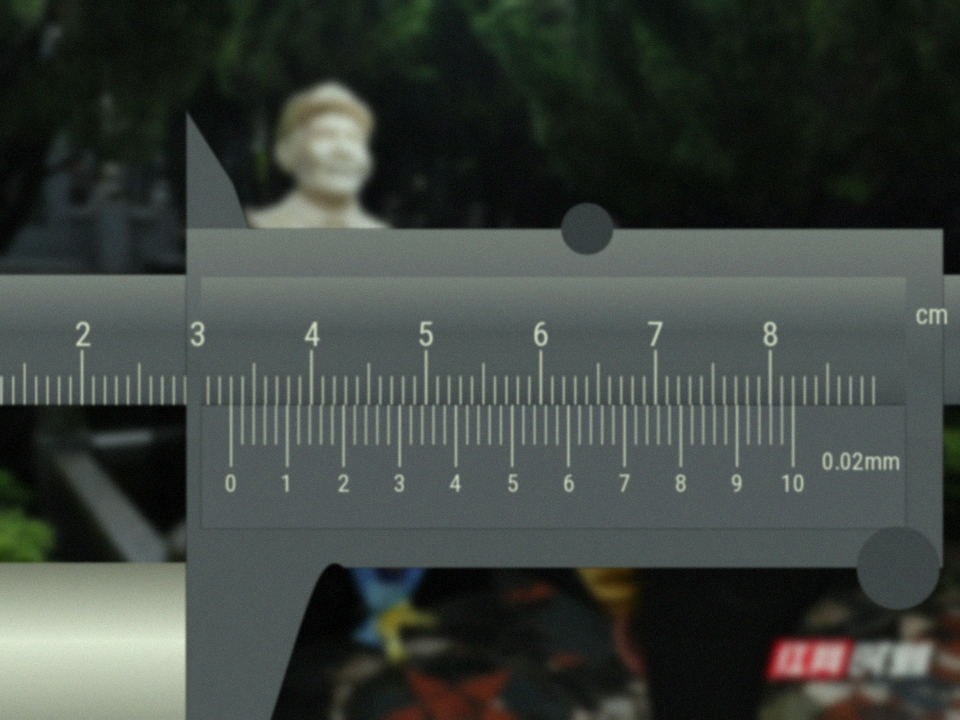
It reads 33.0 mm
